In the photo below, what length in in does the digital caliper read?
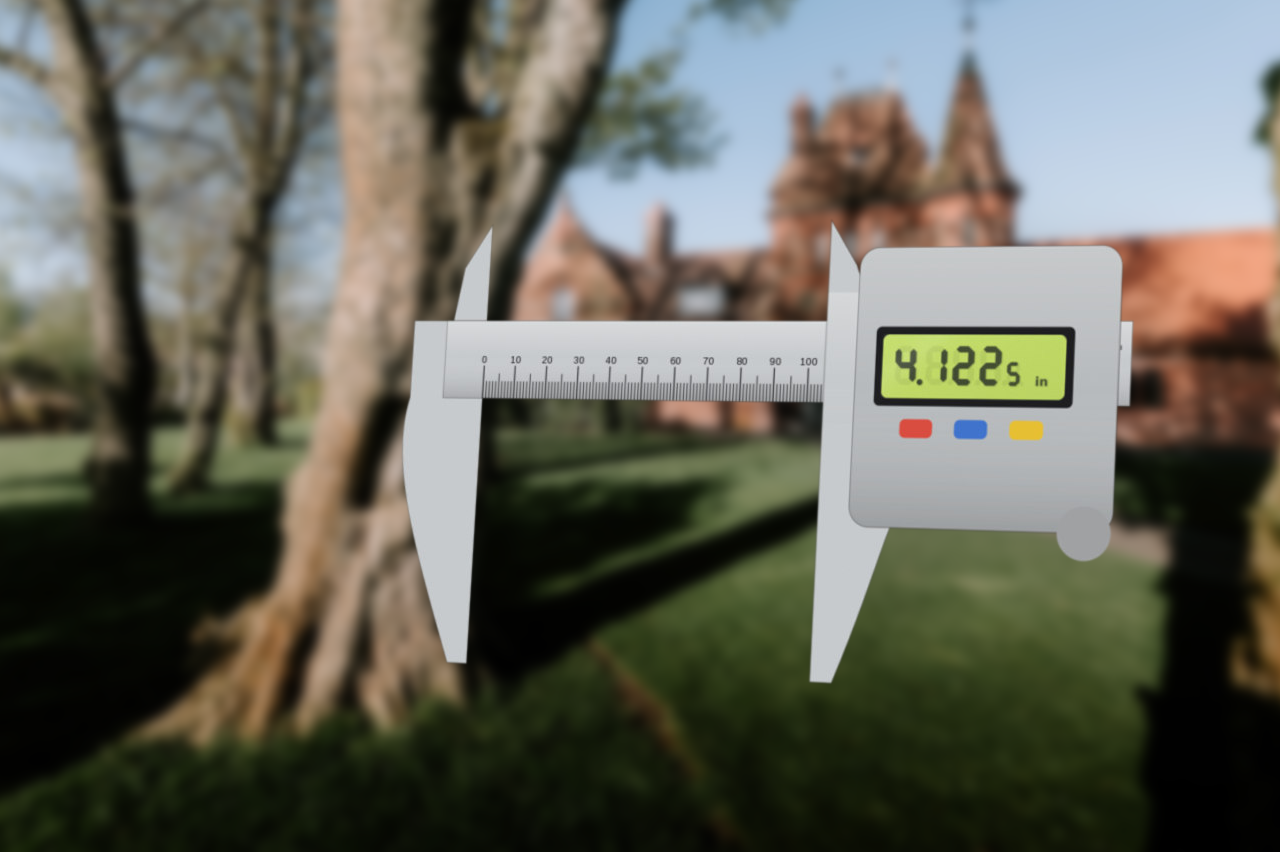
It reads 4.1225 in
